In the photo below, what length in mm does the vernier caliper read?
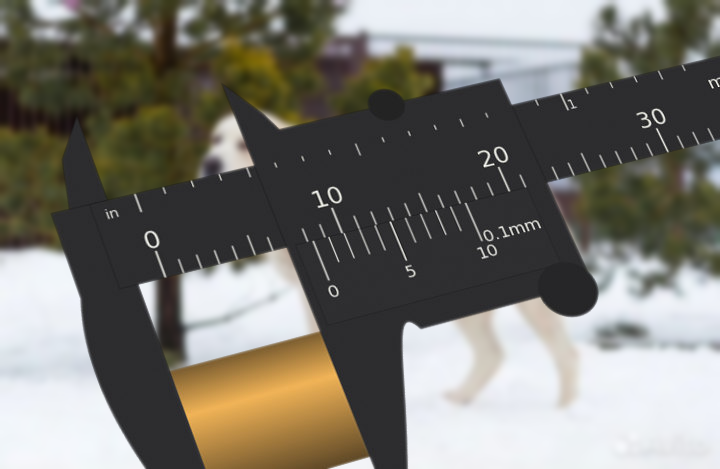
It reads 8.3 mm
